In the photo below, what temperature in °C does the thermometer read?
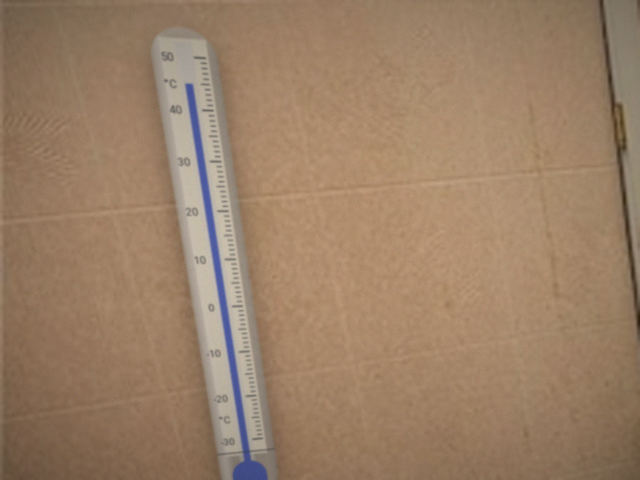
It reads 45 °C
